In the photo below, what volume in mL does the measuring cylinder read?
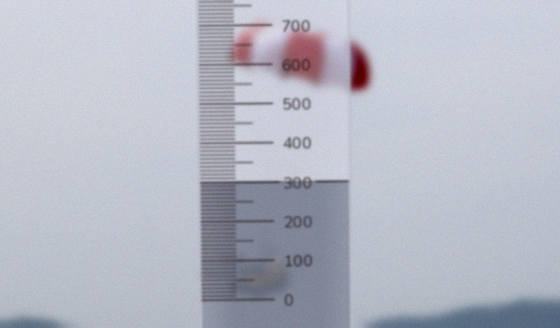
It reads 300 mL
